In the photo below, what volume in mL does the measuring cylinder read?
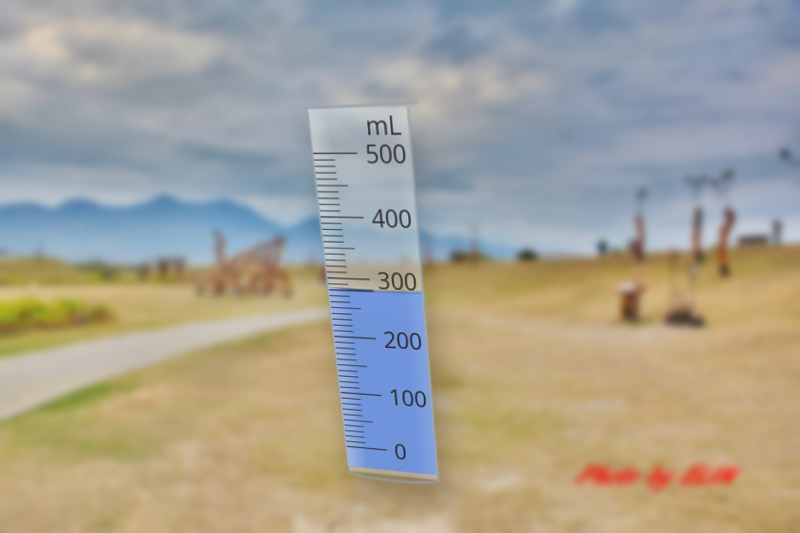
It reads 280 mL
